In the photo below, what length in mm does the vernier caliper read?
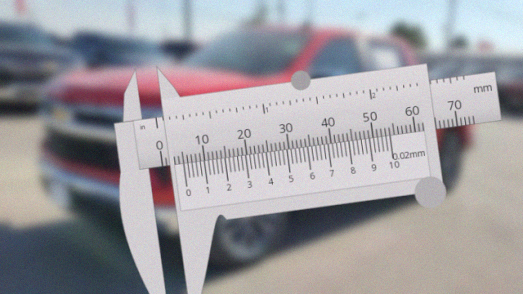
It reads 5.0 mm
